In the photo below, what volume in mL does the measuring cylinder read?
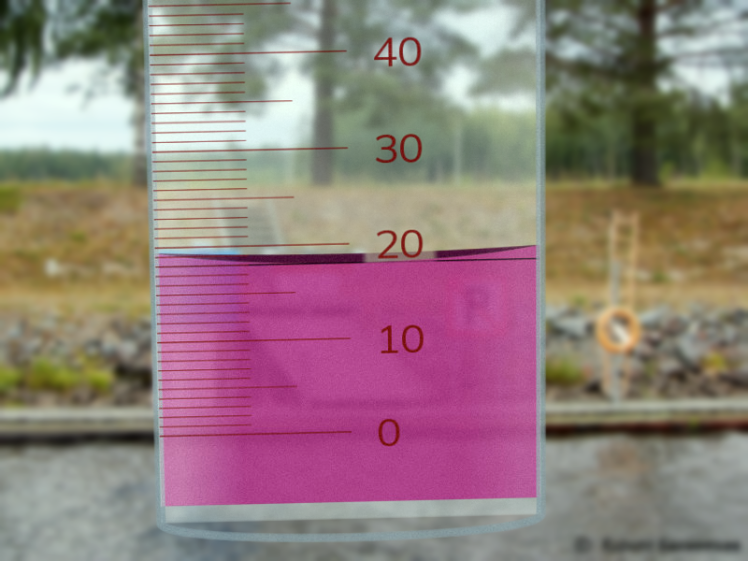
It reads 18 mL
